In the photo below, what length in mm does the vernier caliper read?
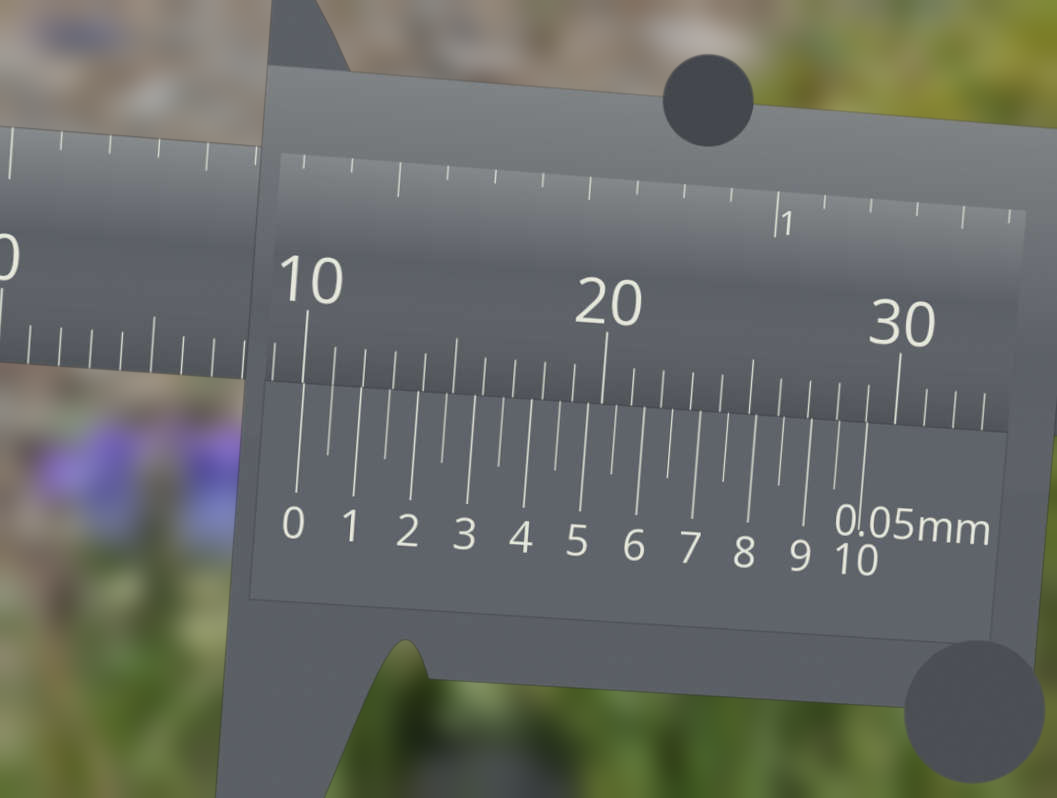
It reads 10.05 mm
